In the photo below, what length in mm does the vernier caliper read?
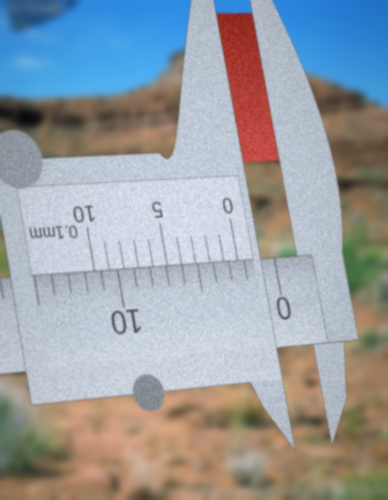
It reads 2.4 mm
